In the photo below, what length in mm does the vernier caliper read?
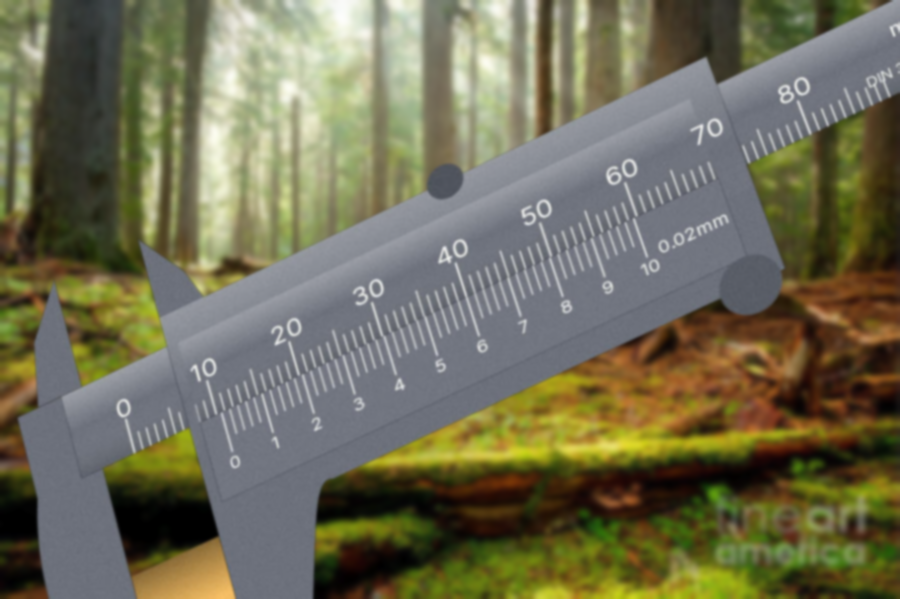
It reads 10.6 mm
